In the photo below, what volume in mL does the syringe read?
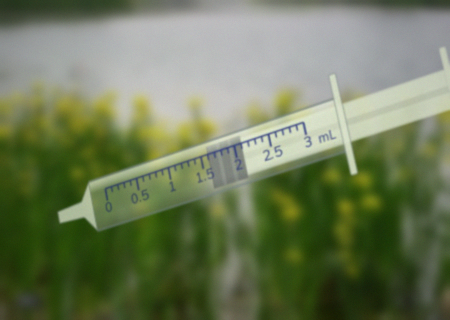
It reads 1.6 mL
